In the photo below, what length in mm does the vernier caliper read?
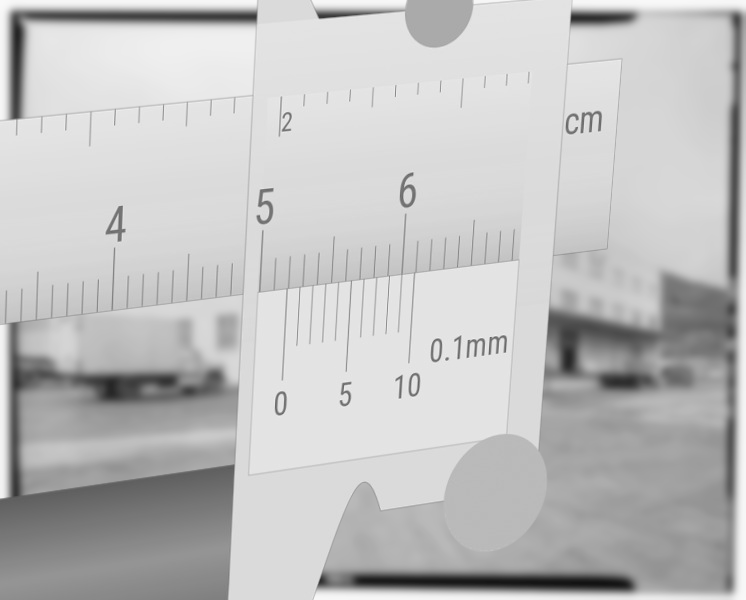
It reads 51.9 mm
